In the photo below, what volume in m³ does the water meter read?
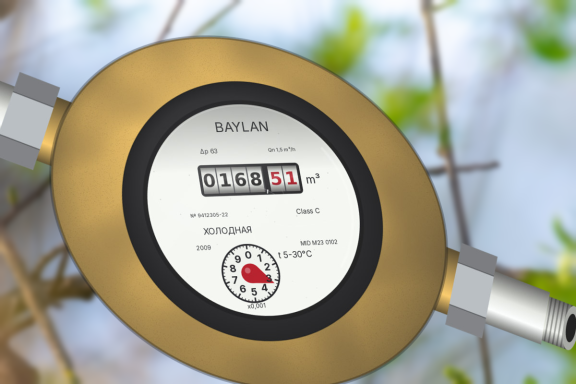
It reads 168.513 m³
